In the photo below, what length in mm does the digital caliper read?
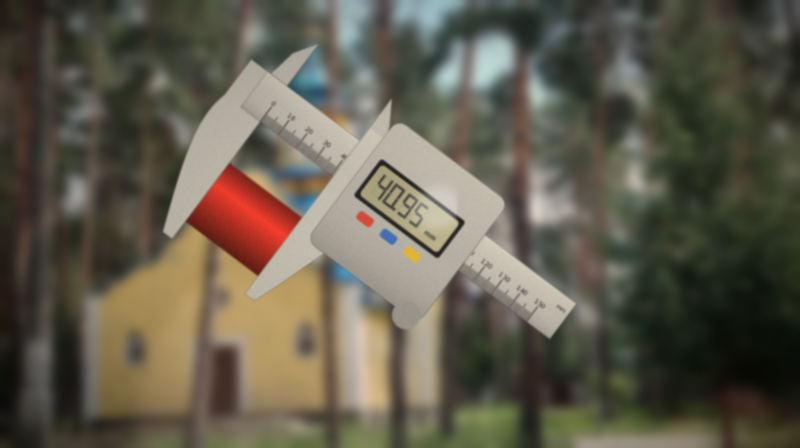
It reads 40.95 mm
